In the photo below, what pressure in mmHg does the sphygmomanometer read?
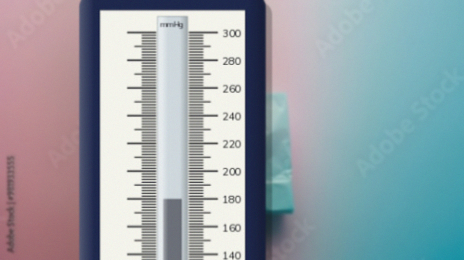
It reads 180 mmHg
